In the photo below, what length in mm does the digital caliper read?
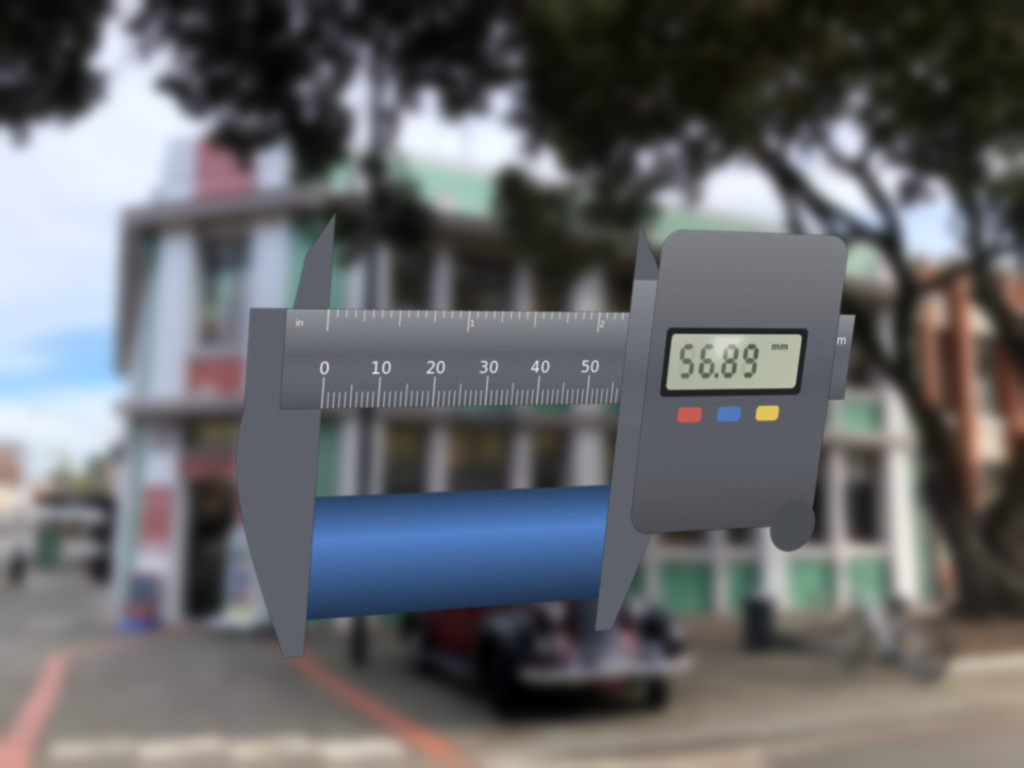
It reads 56.89 mm
